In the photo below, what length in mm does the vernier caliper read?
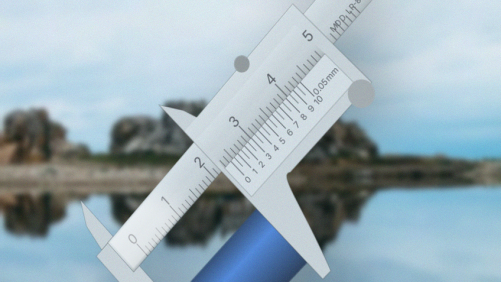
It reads 24.4 mm
